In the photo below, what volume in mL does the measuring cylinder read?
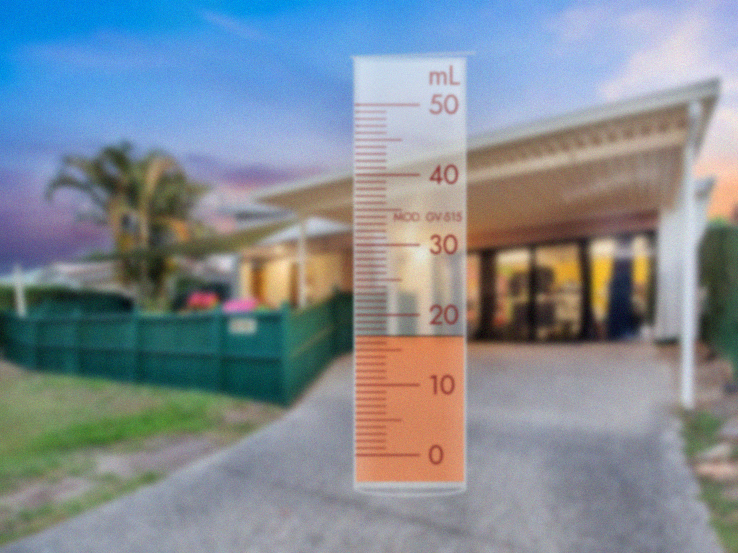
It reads 17 mL
